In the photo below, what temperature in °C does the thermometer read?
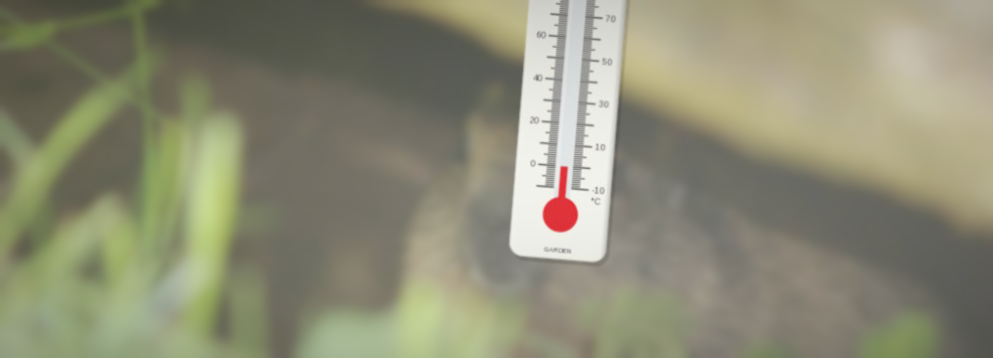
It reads 0 °C
